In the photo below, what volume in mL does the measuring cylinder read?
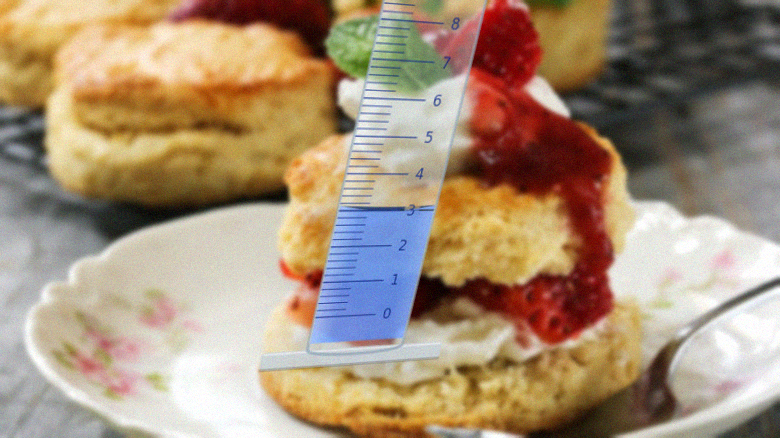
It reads 3 mL
